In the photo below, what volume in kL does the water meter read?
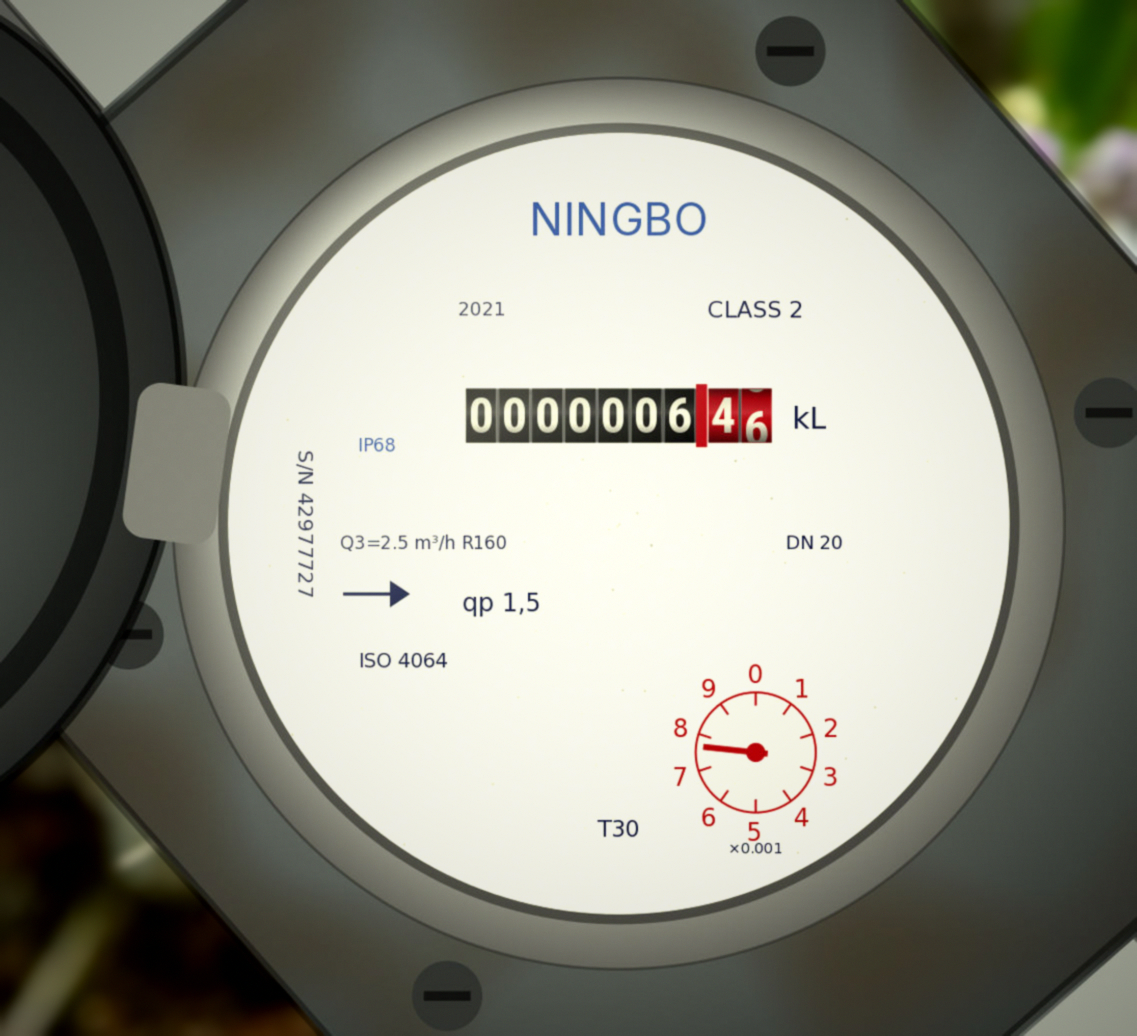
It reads 6.457 kL
